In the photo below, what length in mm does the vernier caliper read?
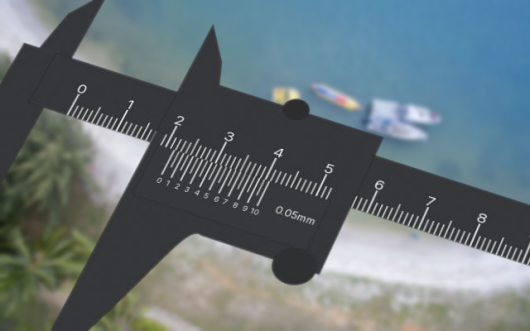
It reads 21.8 mm
